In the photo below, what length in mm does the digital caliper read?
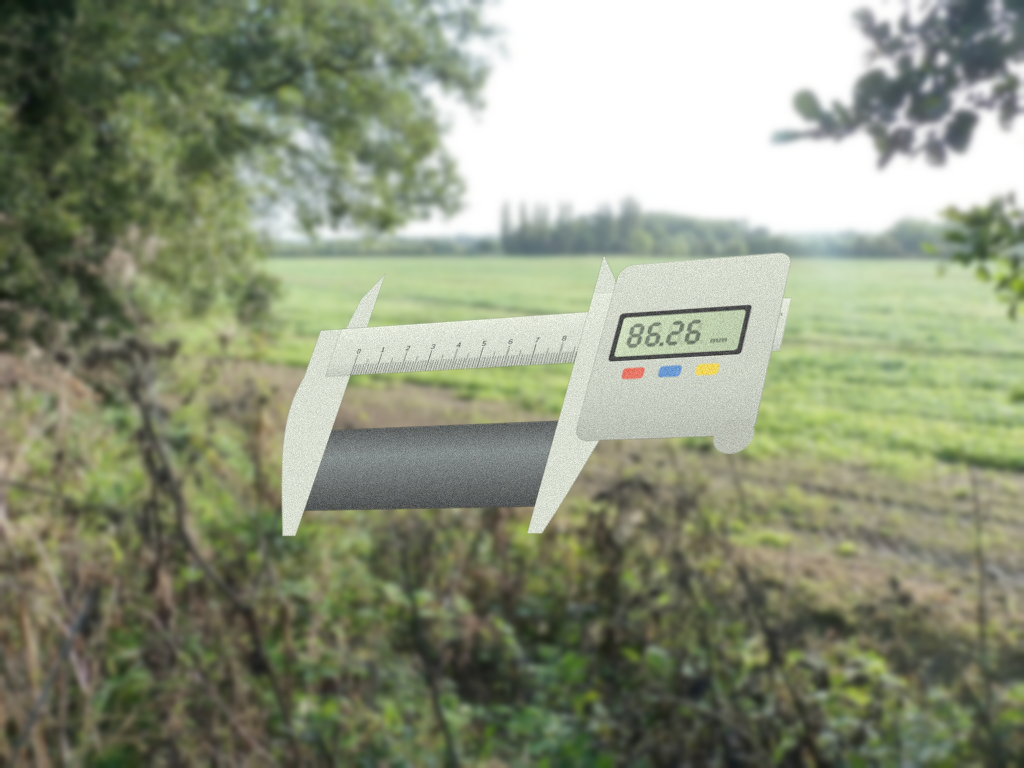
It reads 86.26 mm
